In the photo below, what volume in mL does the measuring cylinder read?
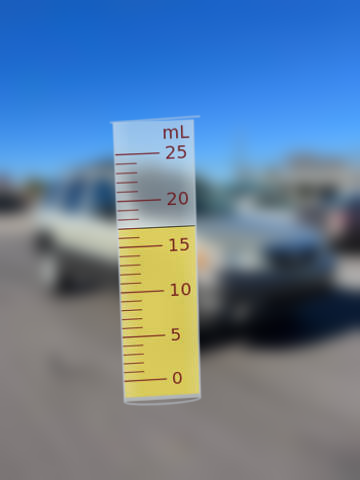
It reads 17 mL
